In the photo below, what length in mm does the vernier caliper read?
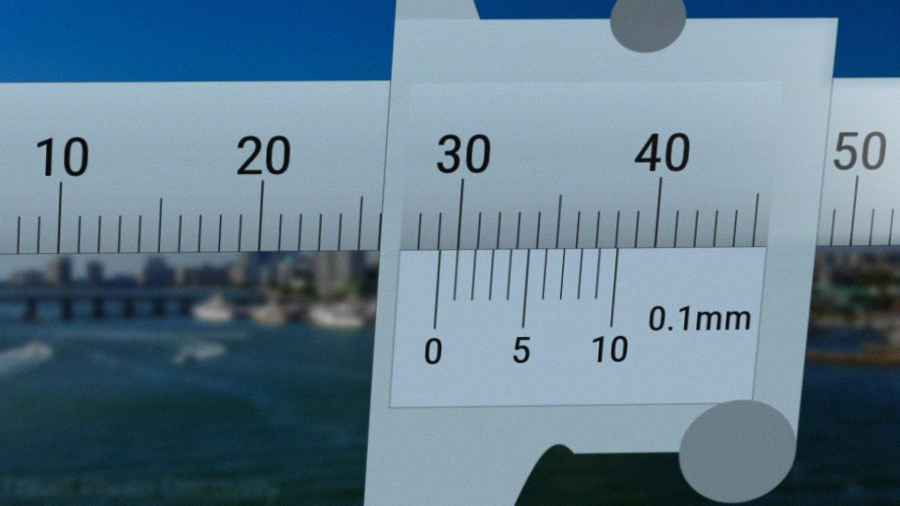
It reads 29.1 mm
